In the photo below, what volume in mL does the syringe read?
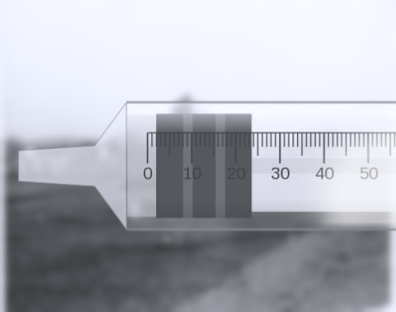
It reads 2 mL
